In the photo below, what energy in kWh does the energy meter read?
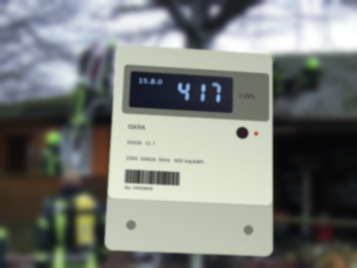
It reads 417 kWh
